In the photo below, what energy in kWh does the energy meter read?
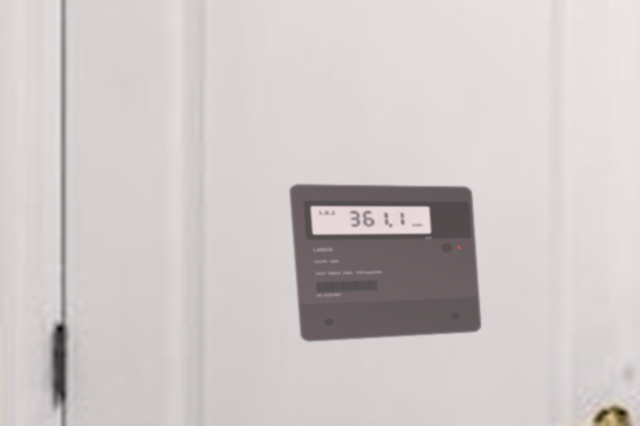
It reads 361.1 kWh
